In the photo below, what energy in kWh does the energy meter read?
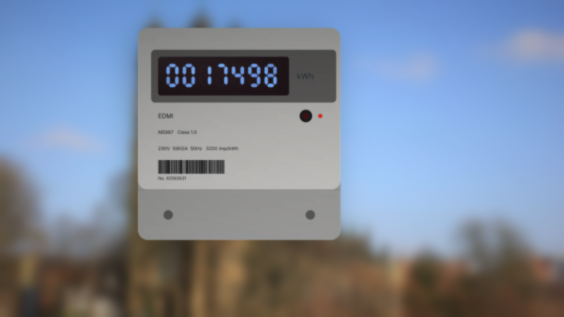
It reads 17498 kWh
